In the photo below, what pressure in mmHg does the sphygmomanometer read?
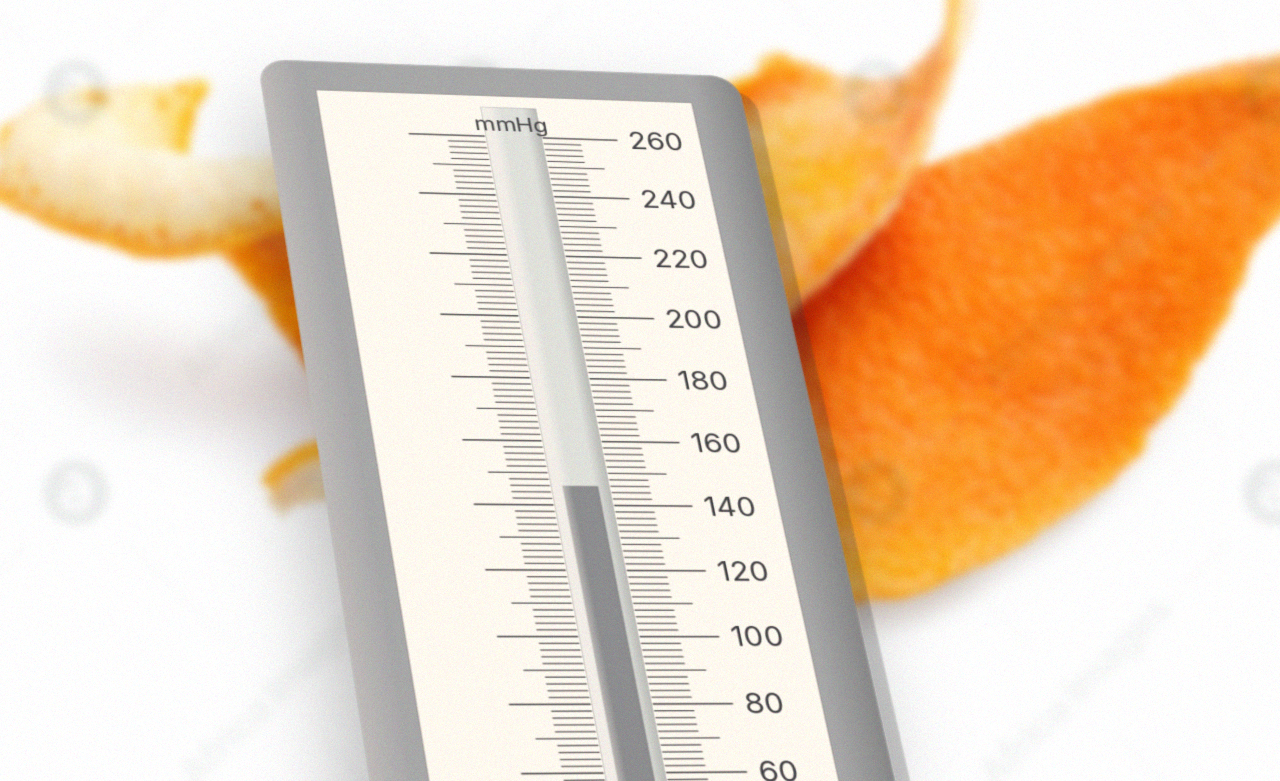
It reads 146 mmHg
